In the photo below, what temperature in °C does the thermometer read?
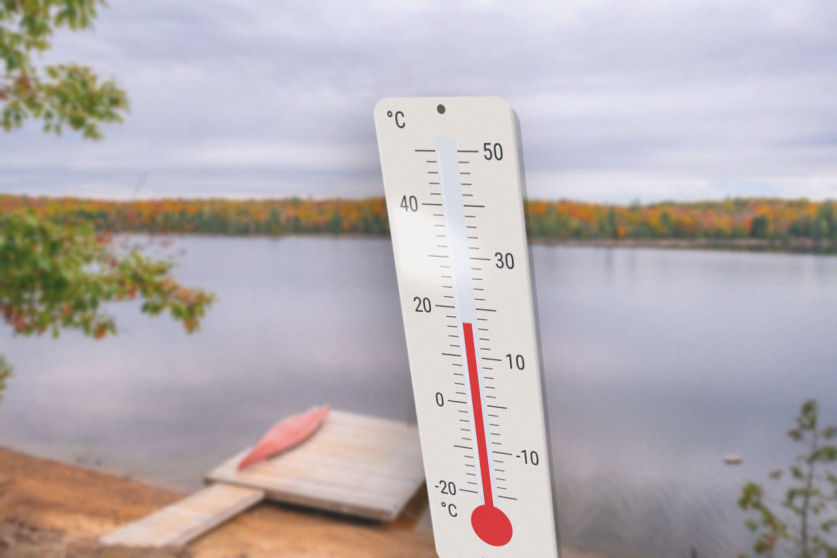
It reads 17 °C
